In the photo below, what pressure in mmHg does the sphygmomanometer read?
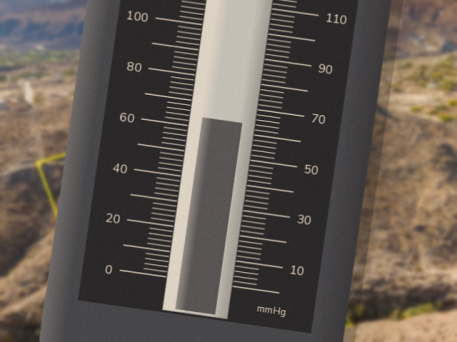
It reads 64 mmHg
